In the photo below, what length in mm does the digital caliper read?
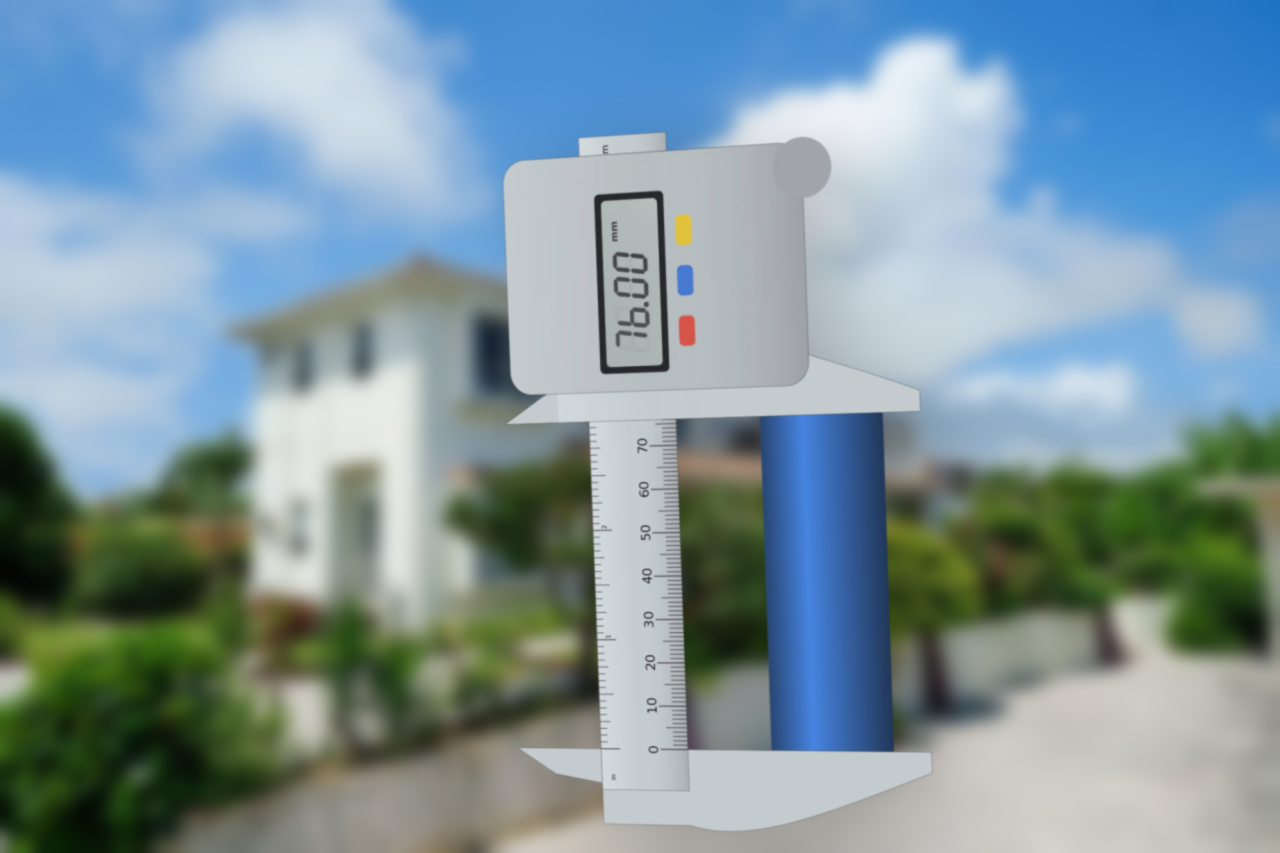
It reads 76.00 mm
